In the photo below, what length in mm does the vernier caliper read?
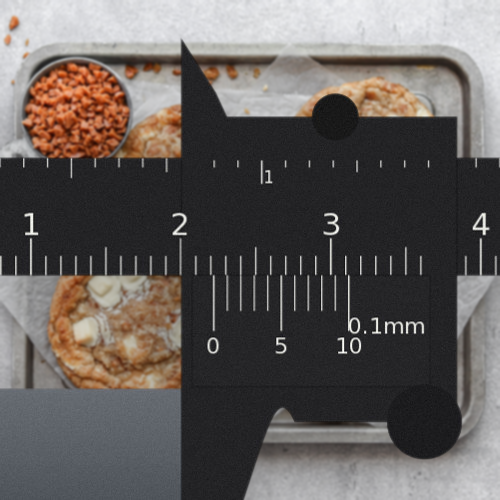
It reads 22.2 mm
